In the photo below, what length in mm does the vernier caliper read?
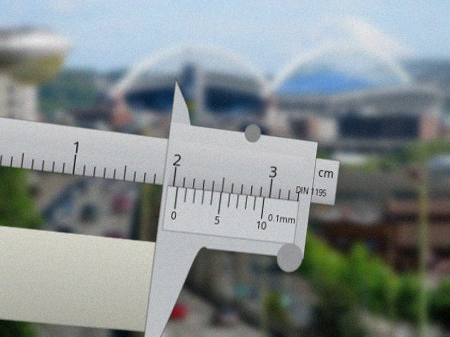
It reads 20.4 mm
